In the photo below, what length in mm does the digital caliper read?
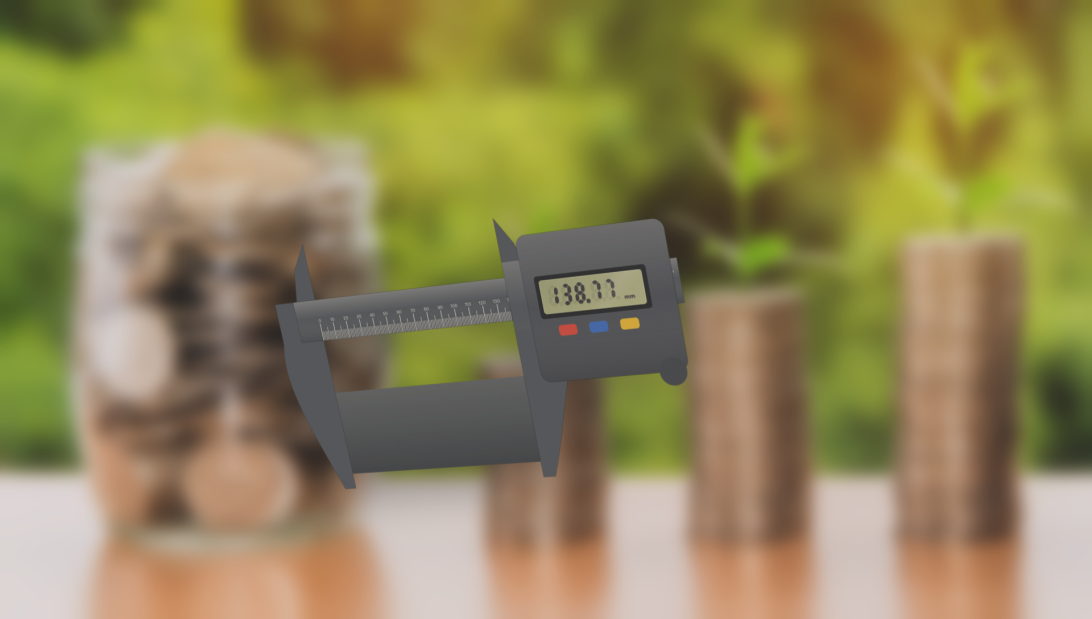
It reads 138.77 mm
